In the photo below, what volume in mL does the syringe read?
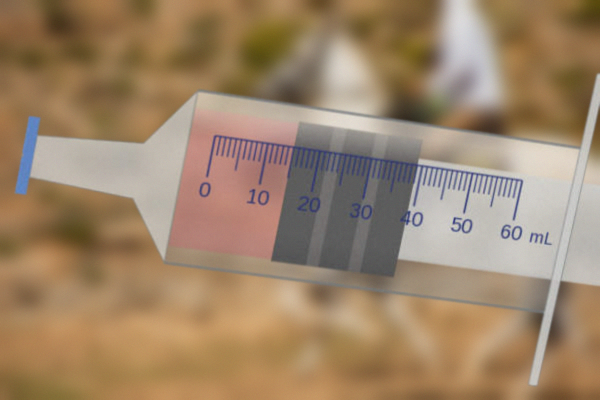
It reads 15 mL
